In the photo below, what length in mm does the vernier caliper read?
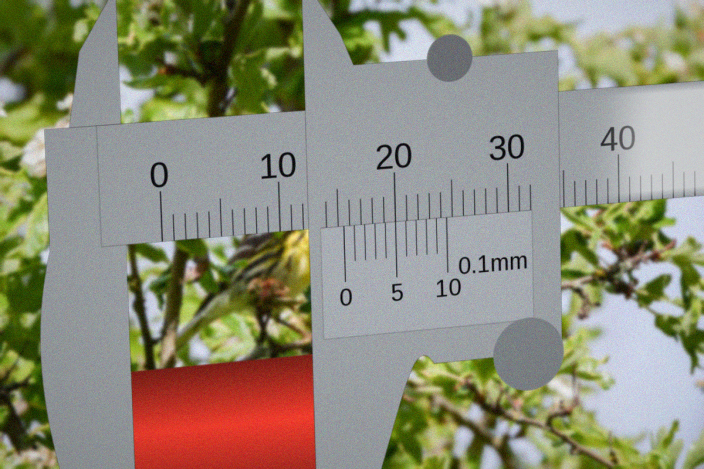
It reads 15.5 mm
